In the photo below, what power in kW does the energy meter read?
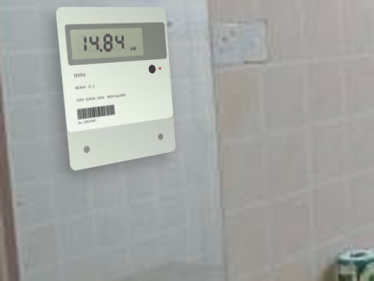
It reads 14.84 kW
